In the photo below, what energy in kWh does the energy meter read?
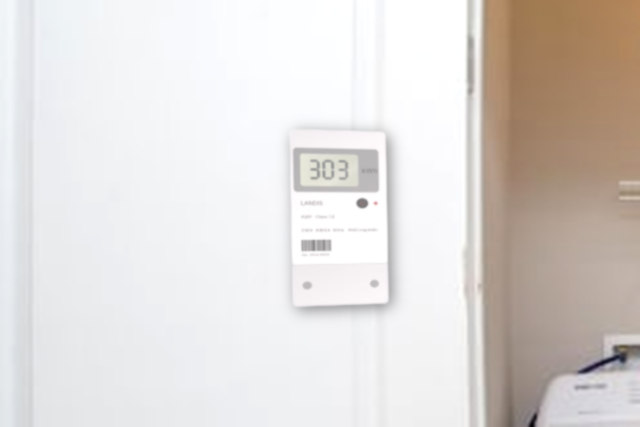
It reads 303 kWh
